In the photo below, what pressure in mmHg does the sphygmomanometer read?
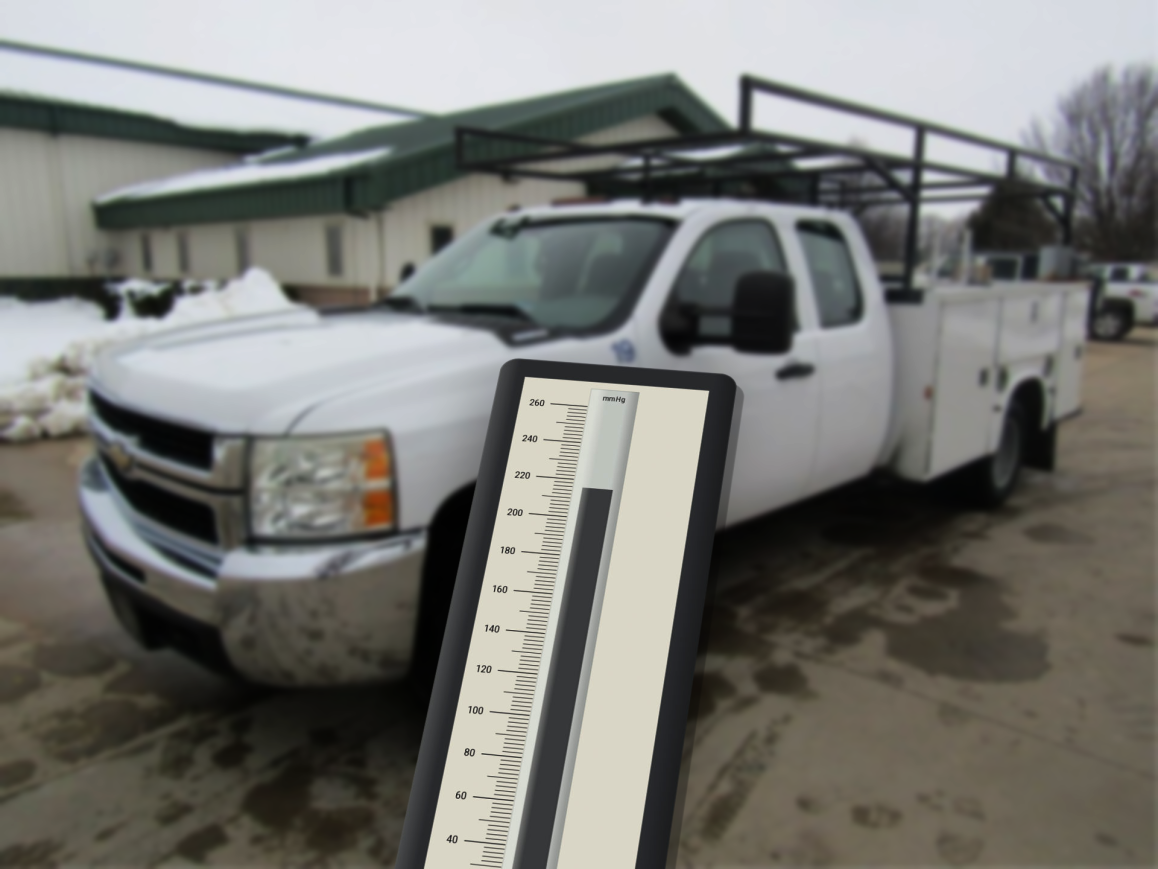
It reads 216 mmHg
